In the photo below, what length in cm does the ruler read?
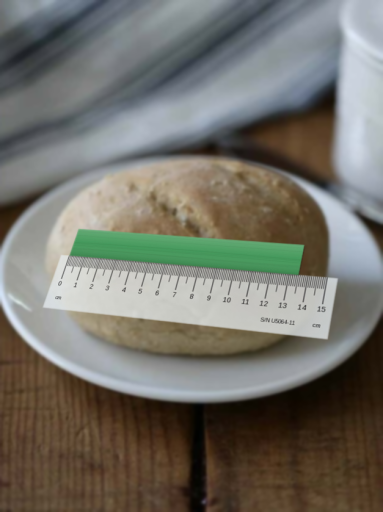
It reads 13.5 cm
